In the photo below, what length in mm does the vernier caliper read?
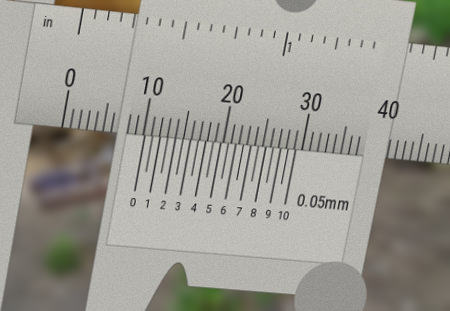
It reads 10.2 mm
